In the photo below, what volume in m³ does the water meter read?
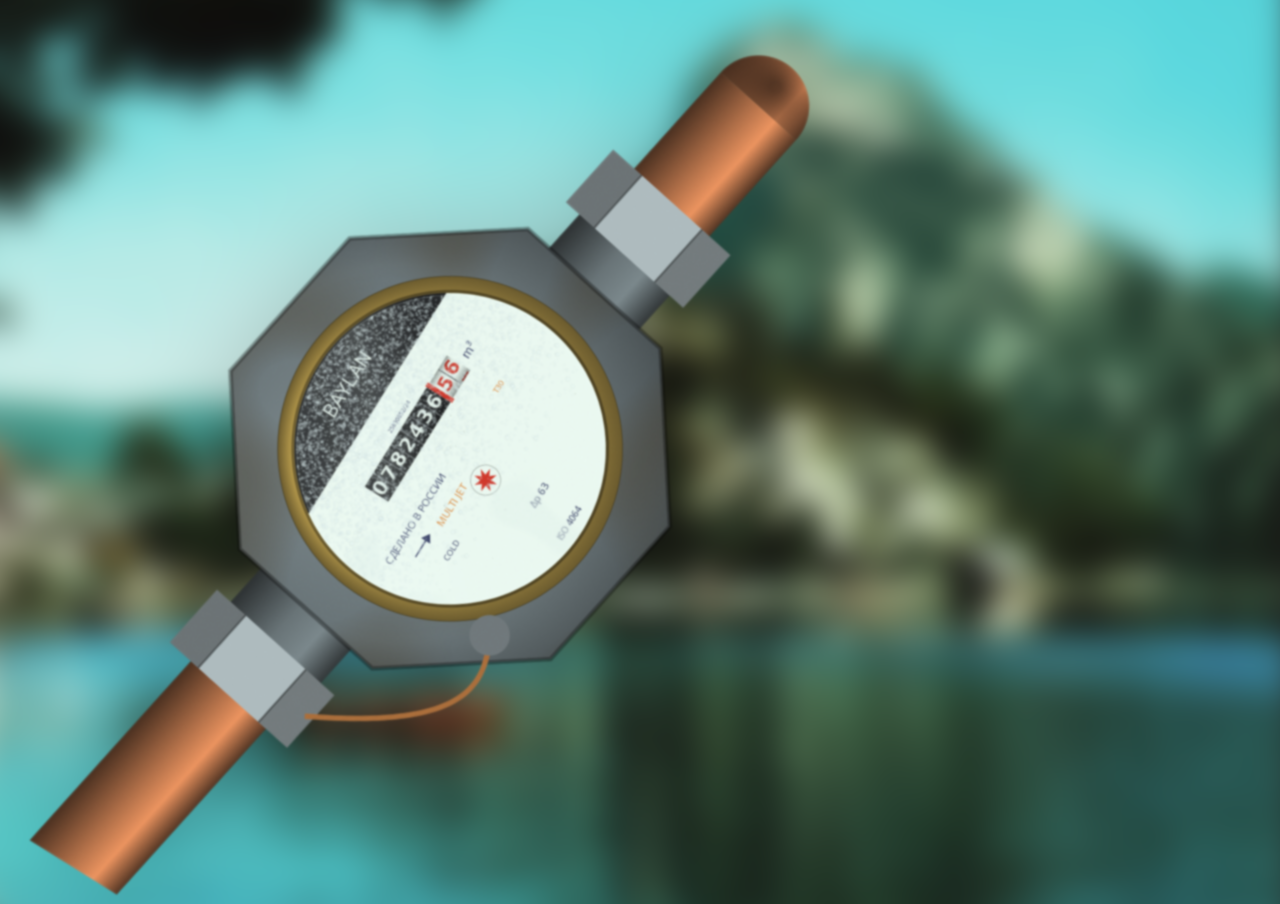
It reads 782436.56 m³
